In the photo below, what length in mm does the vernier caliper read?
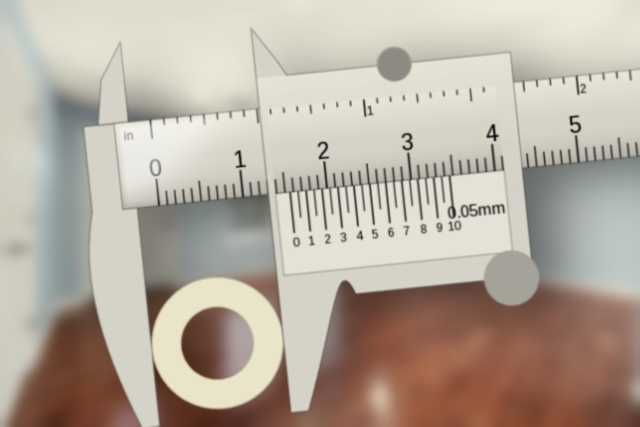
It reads 15.6 mm
